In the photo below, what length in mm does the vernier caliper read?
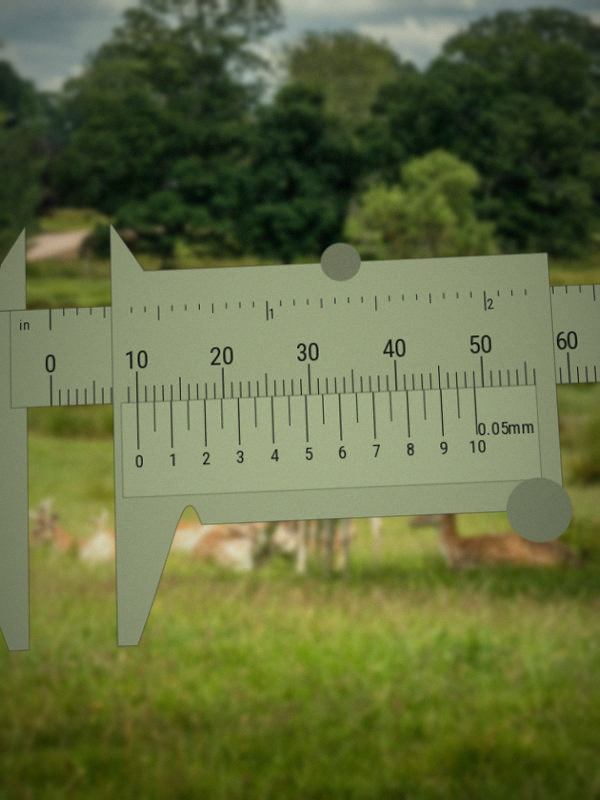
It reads 10.0 mm
